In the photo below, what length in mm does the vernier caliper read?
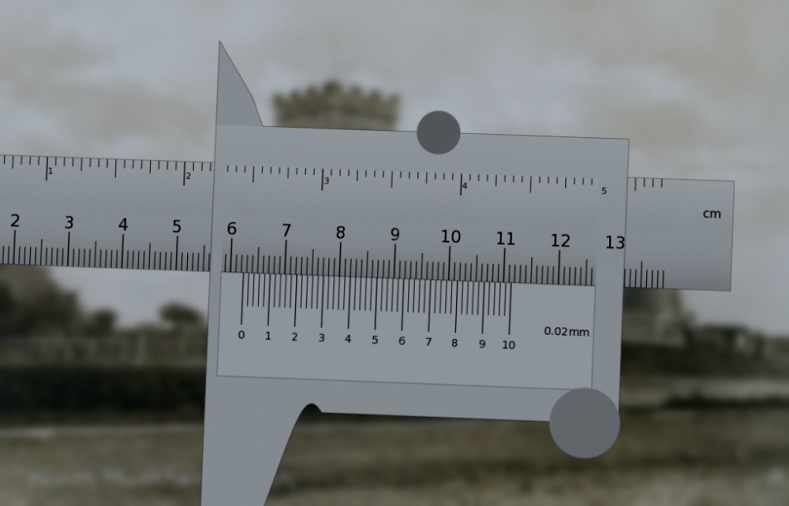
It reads 62.4 mm
